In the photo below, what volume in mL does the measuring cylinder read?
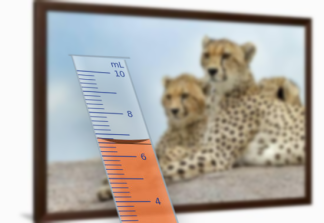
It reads 6.6 mL
